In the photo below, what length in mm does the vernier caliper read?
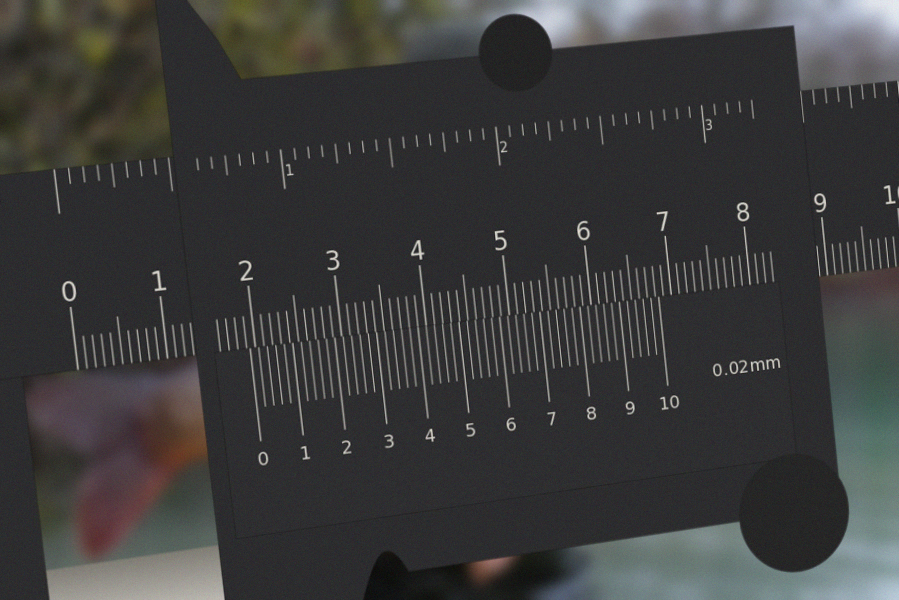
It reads 19.4 mm
